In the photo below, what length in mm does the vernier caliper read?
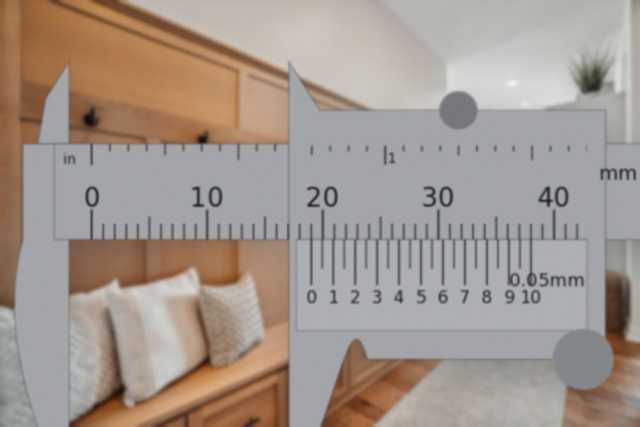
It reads 19.0 mm
